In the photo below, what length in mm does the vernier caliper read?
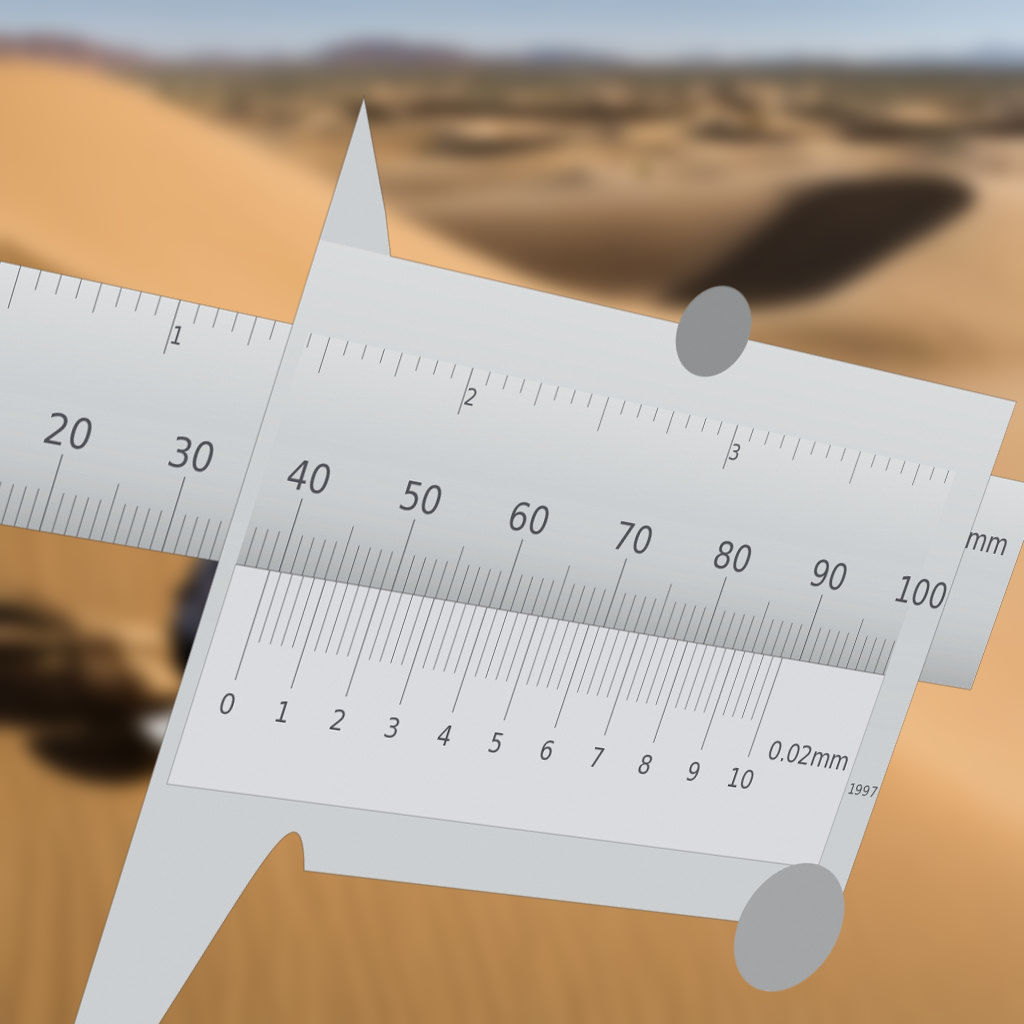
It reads 39.2 mm
